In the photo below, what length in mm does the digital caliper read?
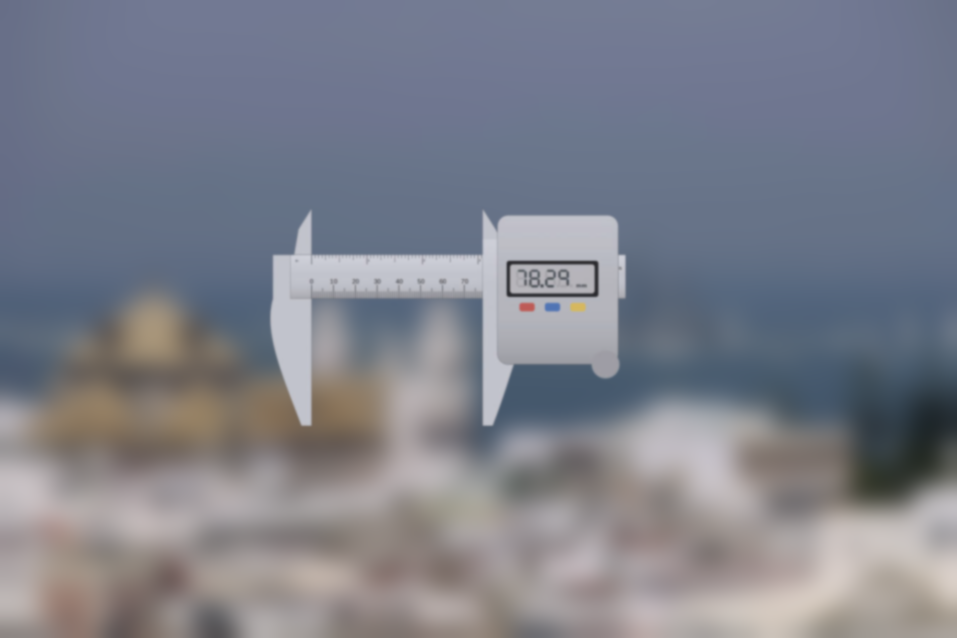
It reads 78.29 mm
